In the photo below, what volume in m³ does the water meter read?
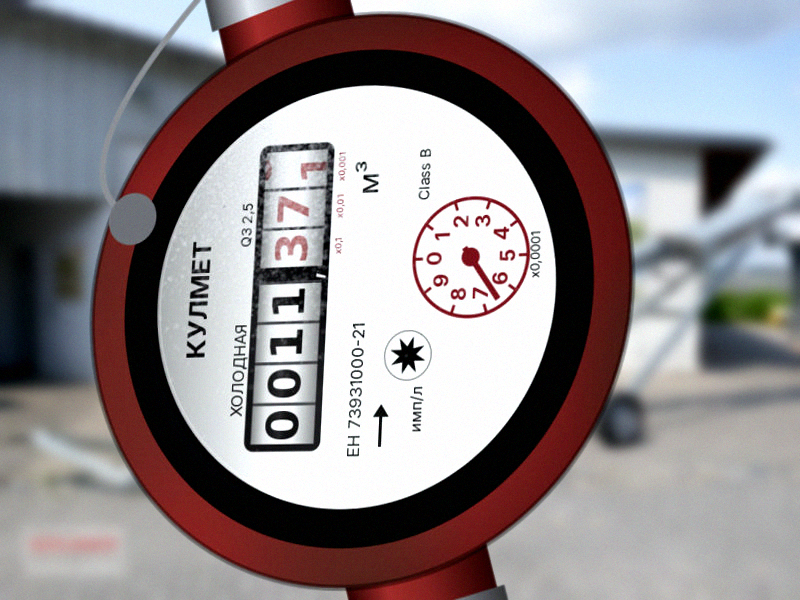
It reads 11.3706 m³
